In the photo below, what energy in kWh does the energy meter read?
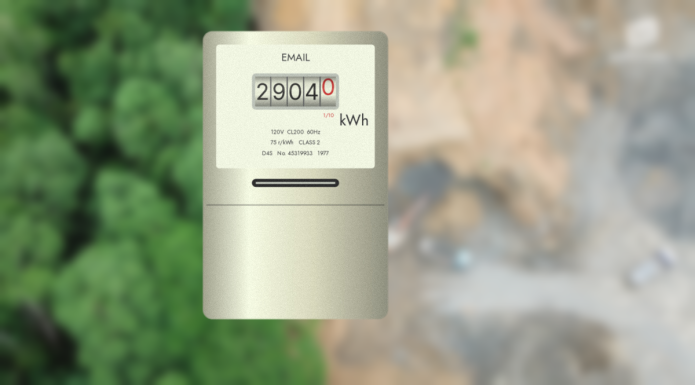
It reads 2904.0 kWh
